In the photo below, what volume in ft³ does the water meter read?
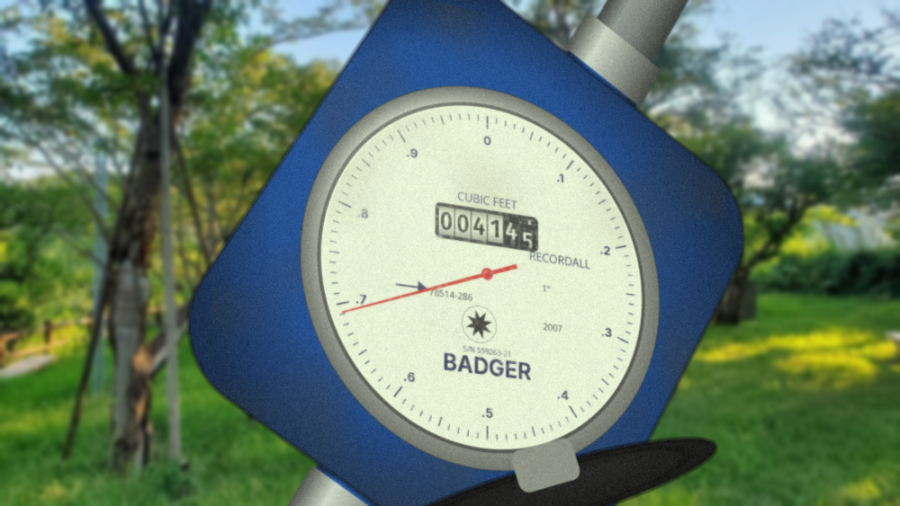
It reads 4144.69 ft³
